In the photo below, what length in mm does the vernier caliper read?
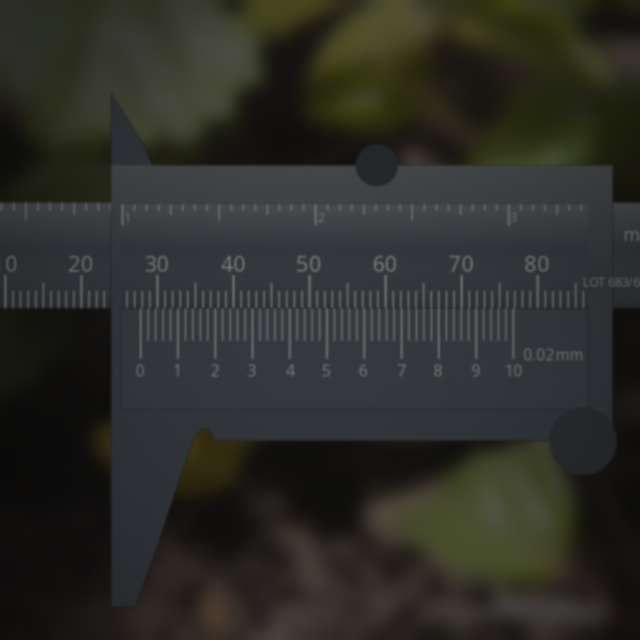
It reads 27.8 mm
